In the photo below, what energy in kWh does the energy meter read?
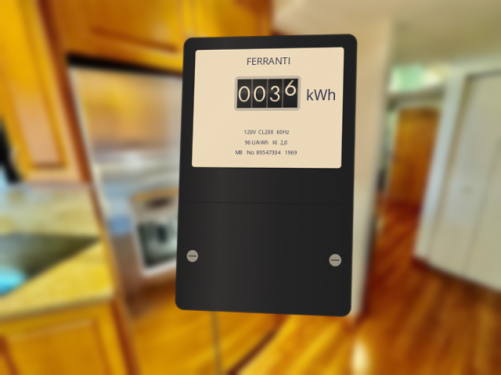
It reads 36 kWh
